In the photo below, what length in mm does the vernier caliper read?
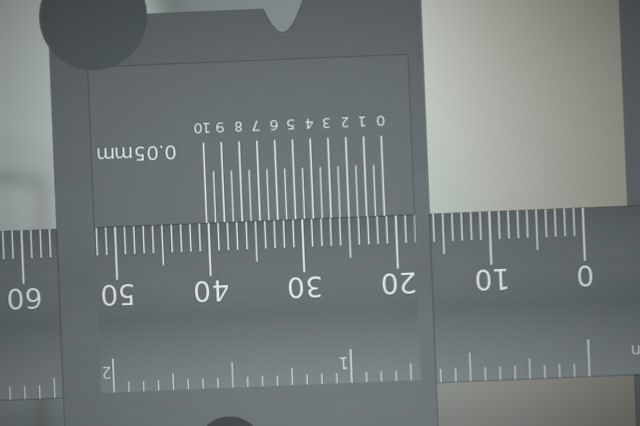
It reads 21.2 mm
